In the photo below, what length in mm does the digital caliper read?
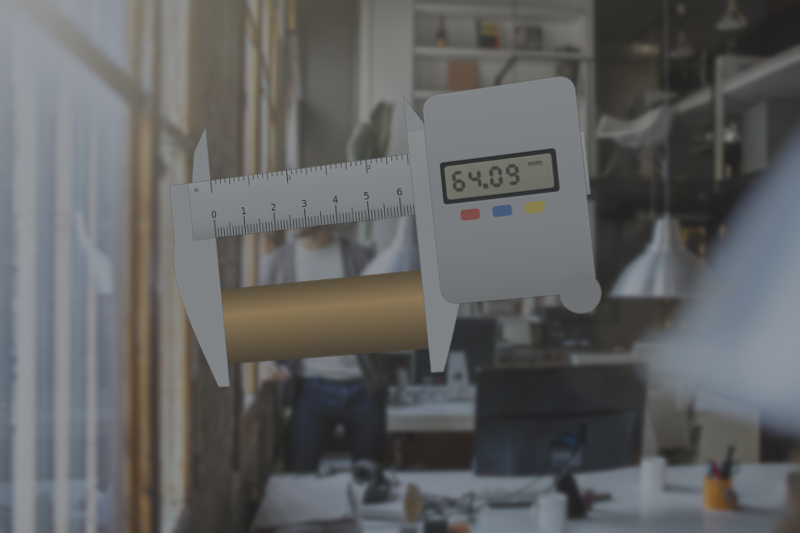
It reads 64.09 mm
